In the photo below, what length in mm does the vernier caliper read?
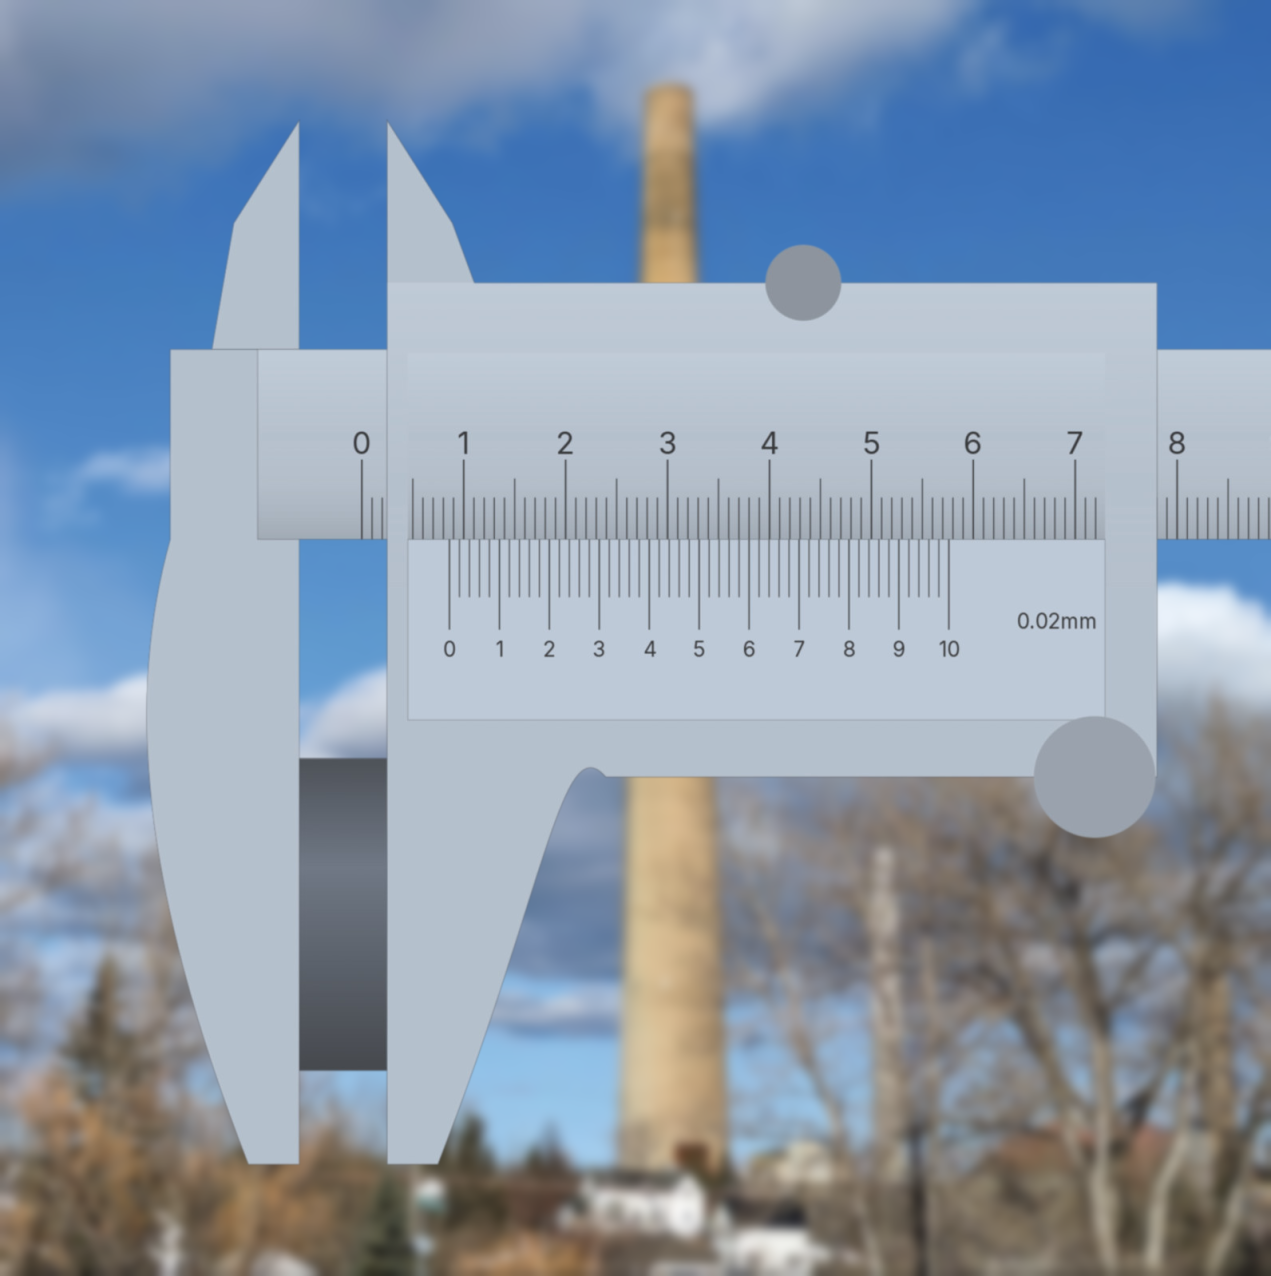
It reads 8.6 mm
